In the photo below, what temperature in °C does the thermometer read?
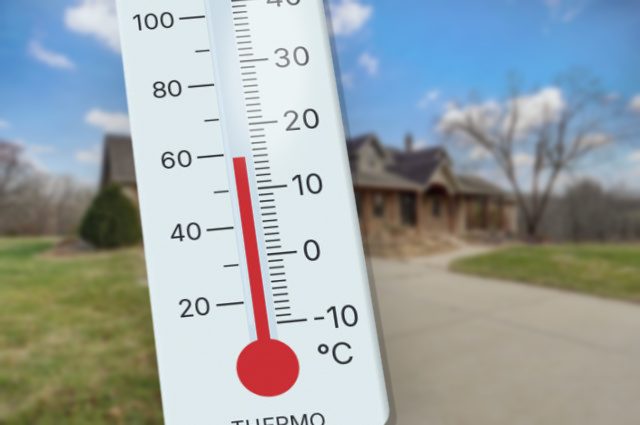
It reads 15 °C
